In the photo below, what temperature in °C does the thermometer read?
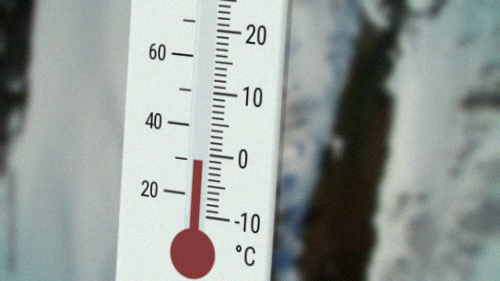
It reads -1 °C
